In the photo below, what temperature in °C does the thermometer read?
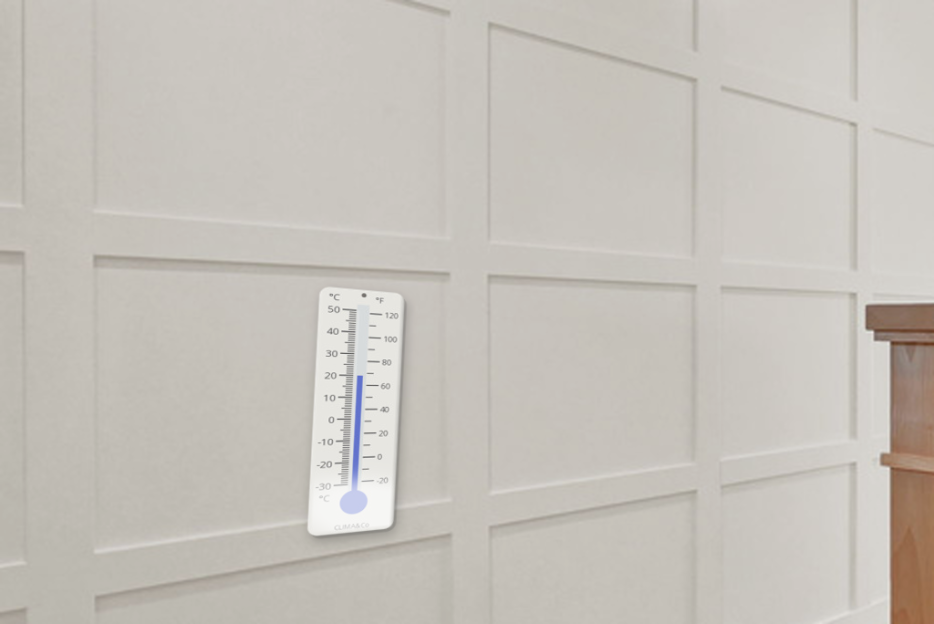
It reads 20 °C
